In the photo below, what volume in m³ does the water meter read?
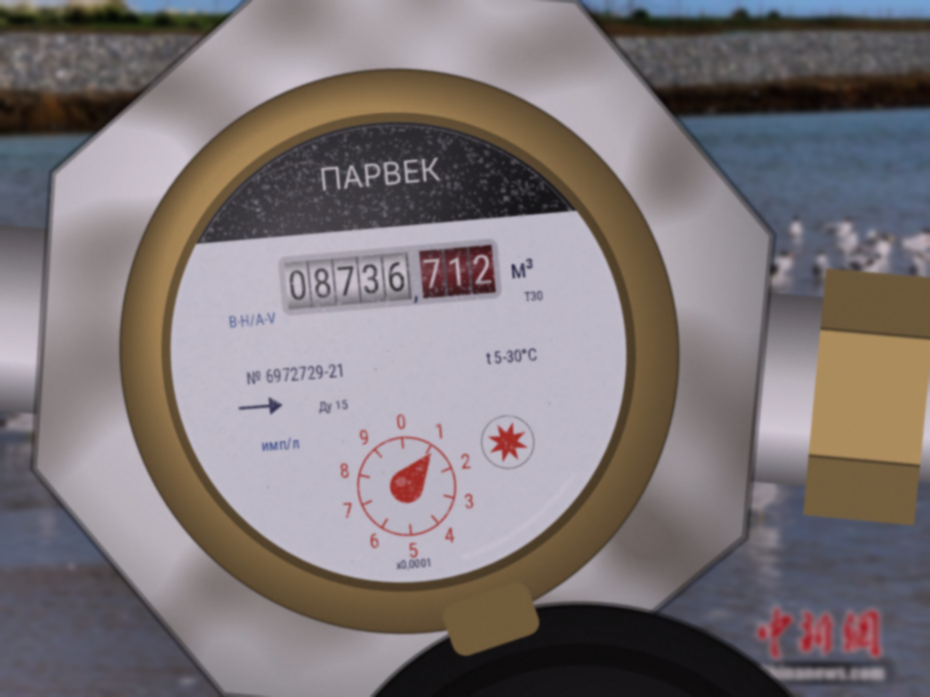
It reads 8736.7121 m³
